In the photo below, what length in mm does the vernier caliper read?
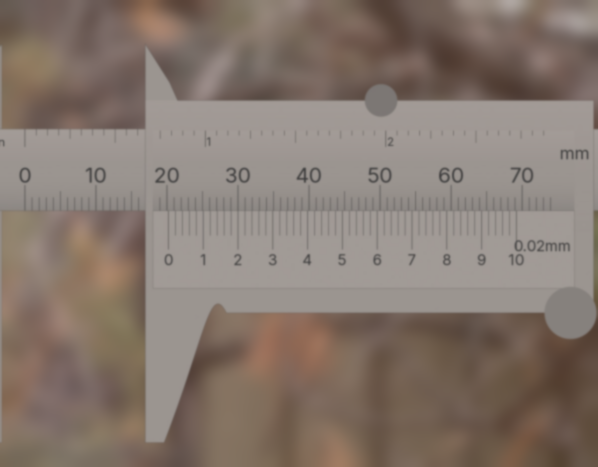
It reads 20.2 mm
